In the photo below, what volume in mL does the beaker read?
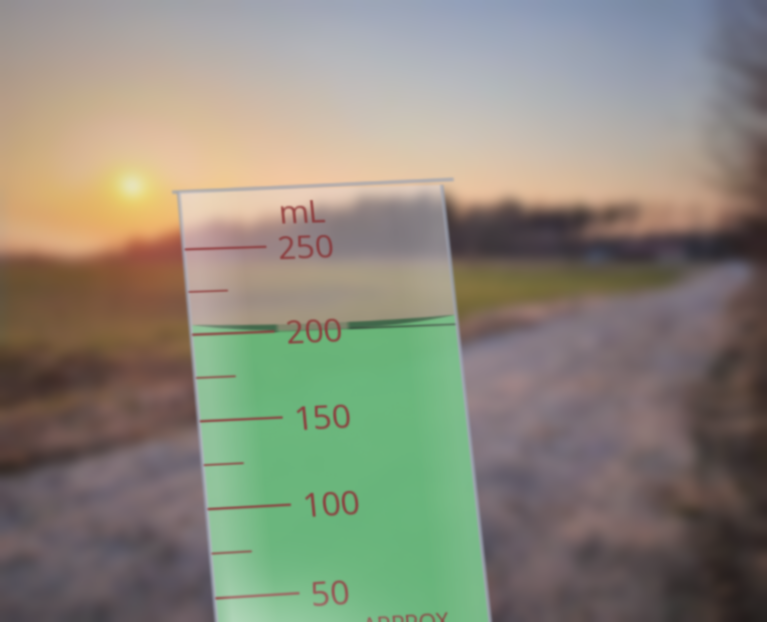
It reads 200 mL
